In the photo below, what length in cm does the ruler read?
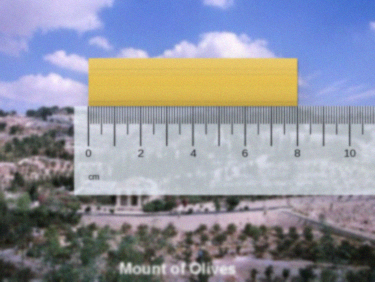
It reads 8 cm
